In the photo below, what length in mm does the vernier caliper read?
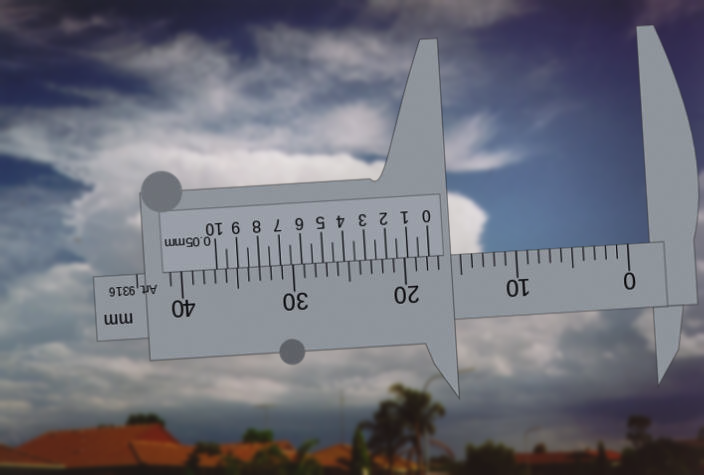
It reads 17.8 mm
